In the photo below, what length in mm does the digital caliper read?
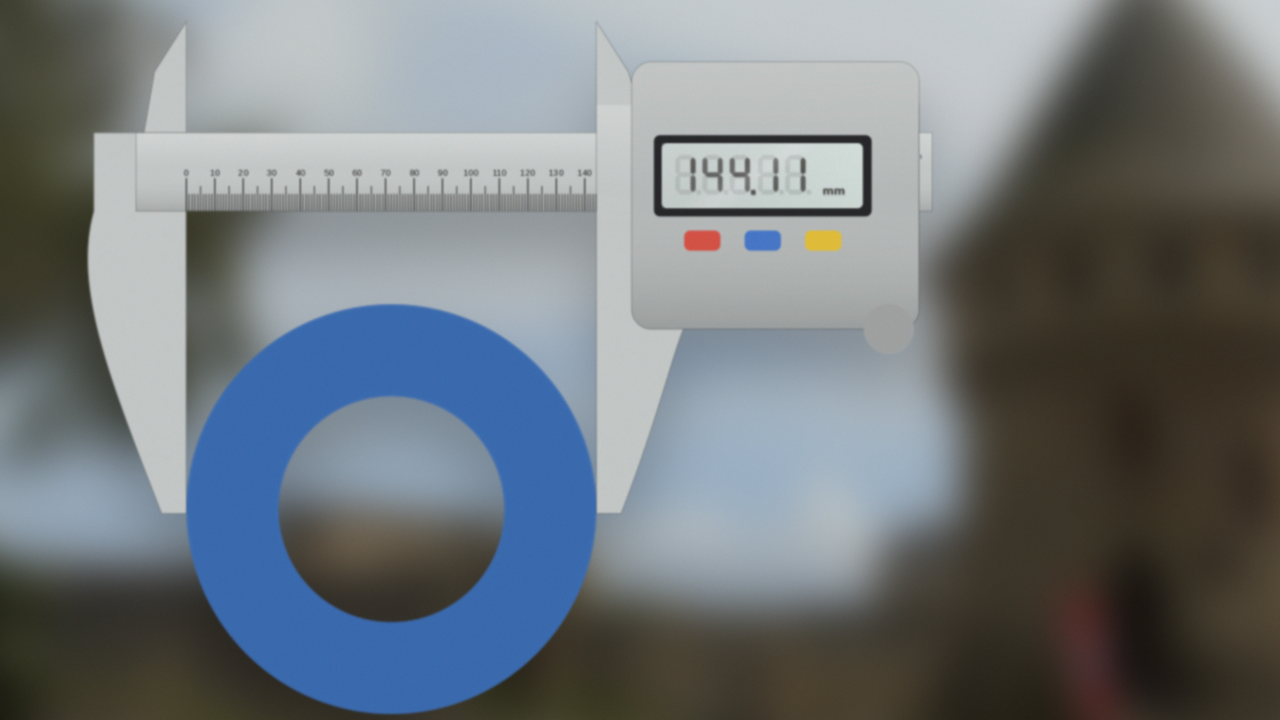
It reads 144.11 mm
